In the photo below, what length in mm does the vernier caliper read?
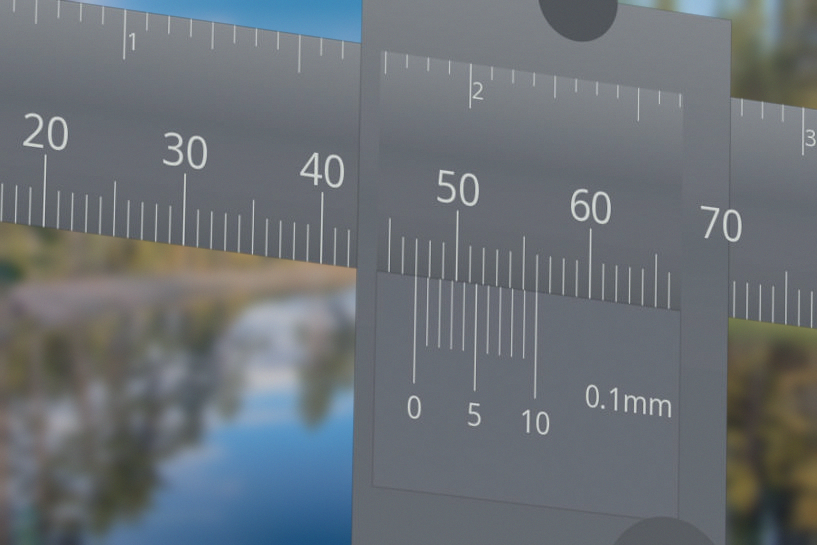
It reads 47.0 mm
